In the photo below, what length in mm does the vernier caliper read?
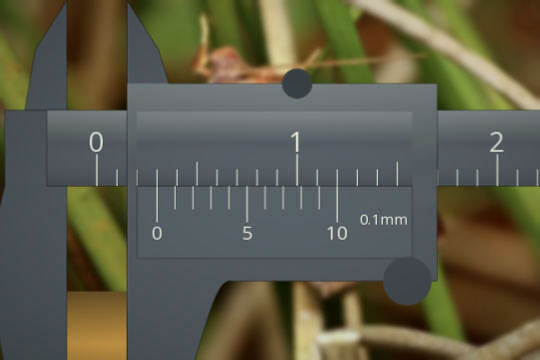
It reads 3.0 mm
